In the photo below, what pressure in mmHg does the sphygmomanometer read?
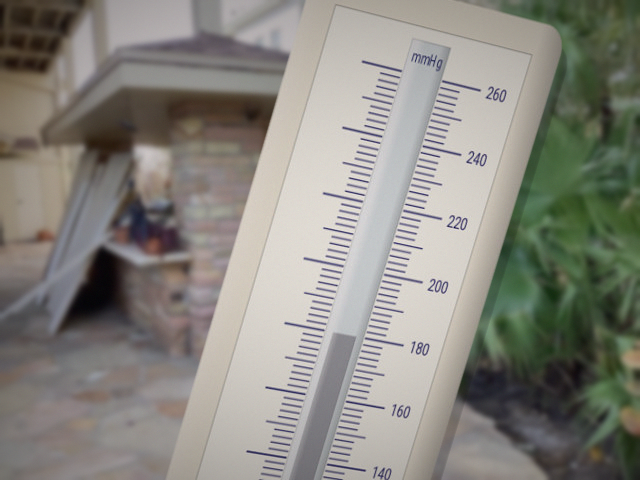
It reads 180 mmHg
